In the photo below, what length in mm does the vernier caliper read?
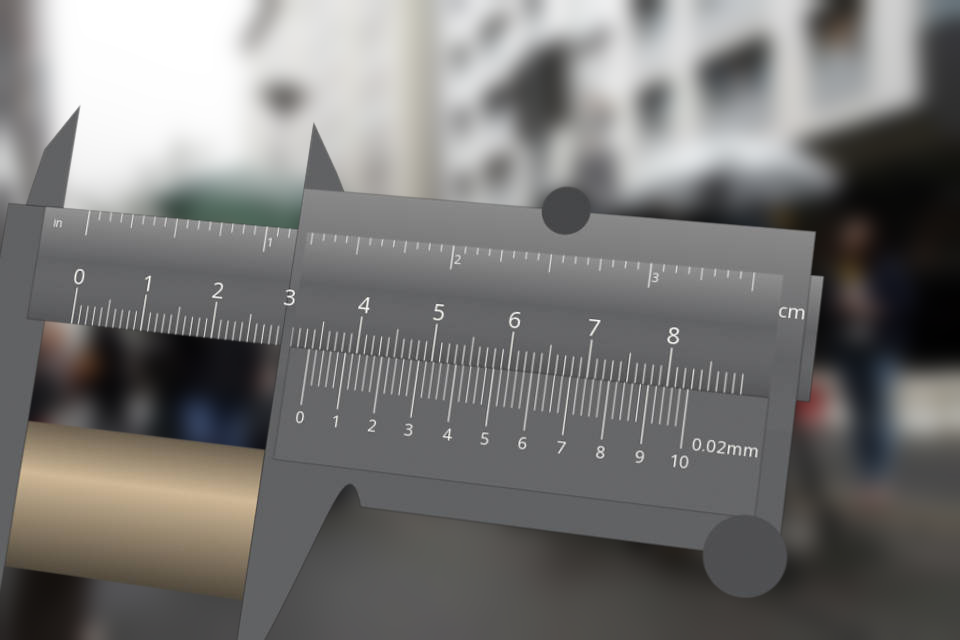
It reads 33.6 mm
